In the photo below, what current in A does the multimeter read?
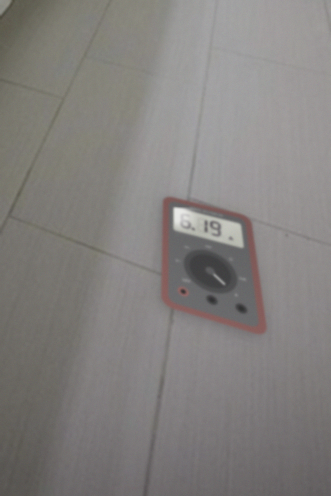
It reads 6.19 A
